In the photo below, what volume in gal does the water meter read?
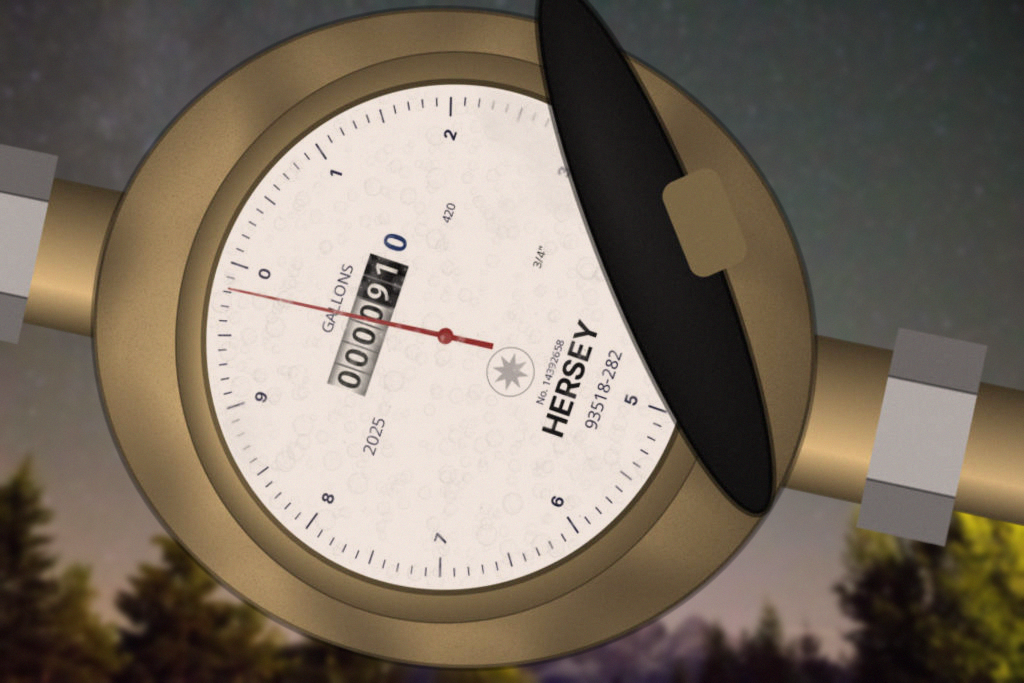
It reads 909.8 gal
